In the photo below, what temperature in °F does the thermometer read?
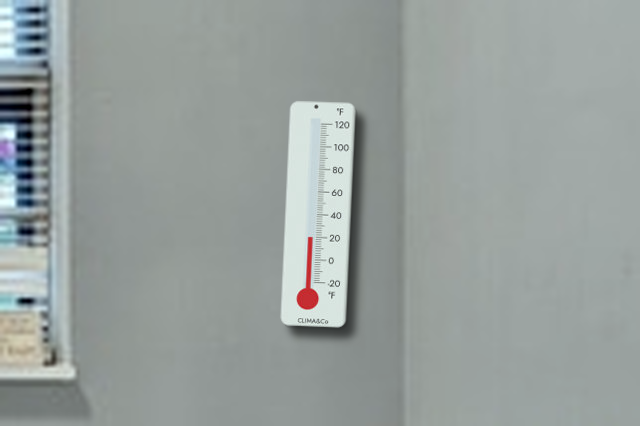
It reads 20 °F
